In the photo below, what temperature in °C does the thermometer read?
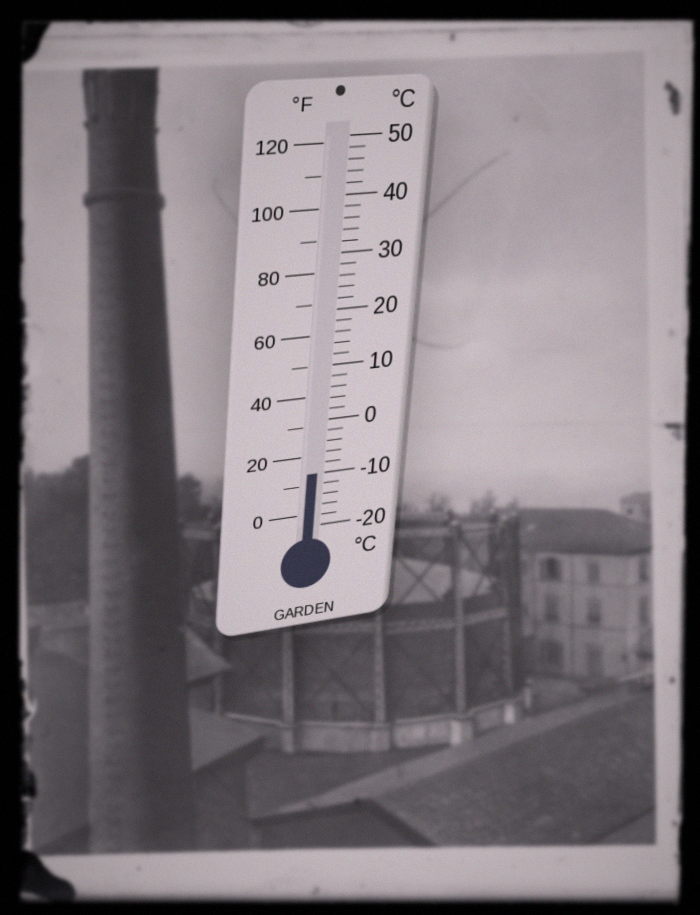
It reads -10 °C
